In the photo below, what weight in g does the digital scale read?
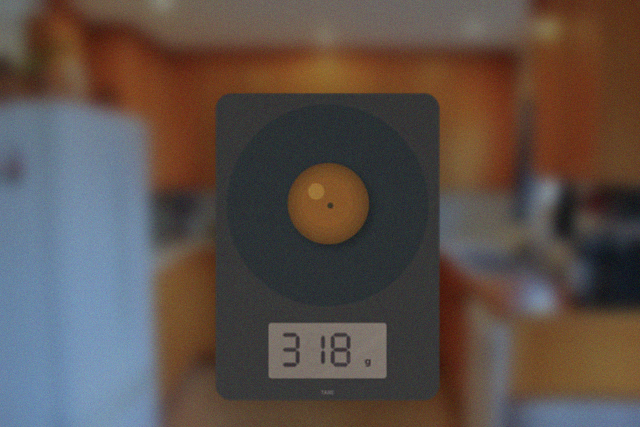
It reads 318 g
